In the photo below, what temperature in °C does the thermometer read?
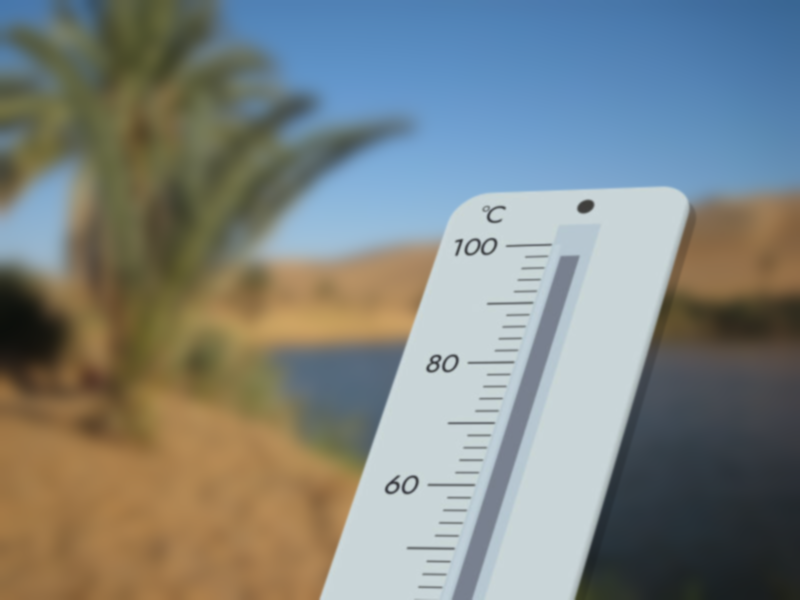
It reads 98 °C
